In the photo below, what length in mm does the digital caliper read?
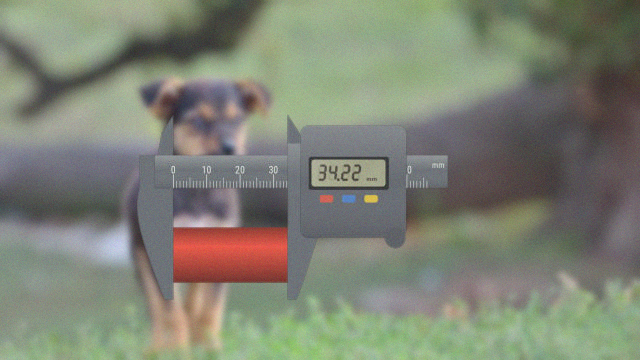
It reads 34.22 mm
